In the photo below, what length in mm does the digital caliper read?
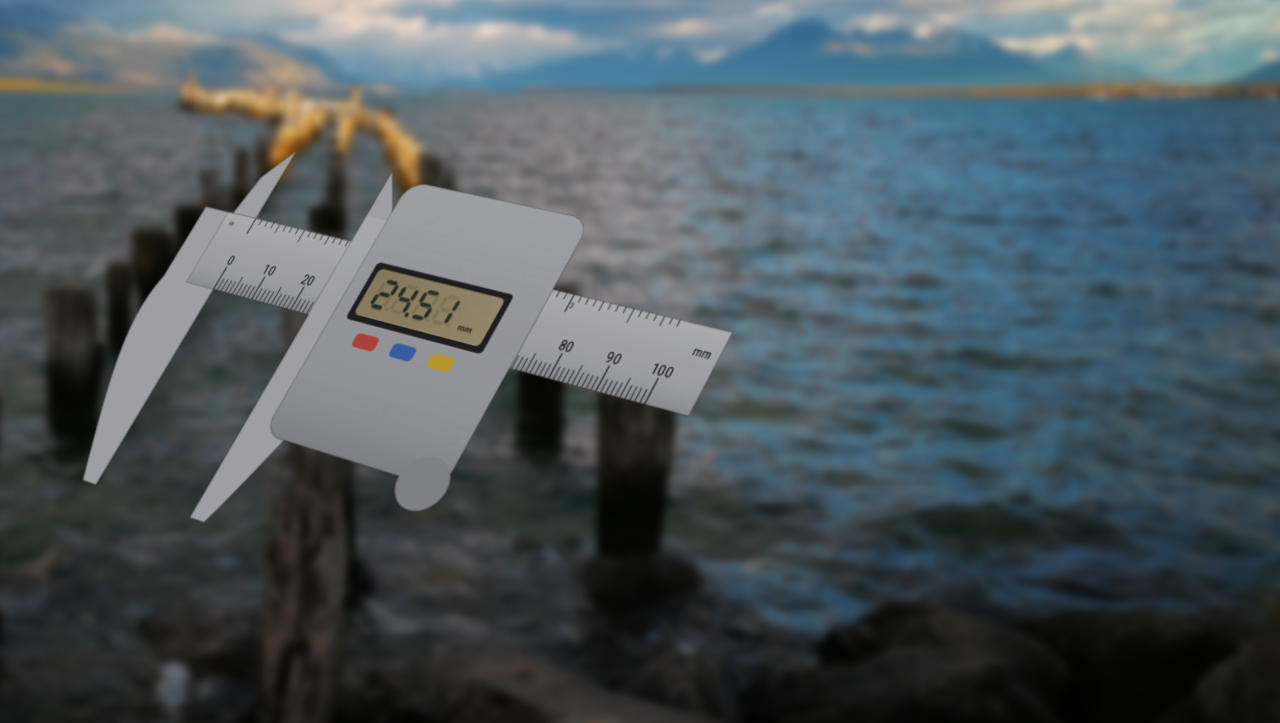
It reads 24.51 mm
